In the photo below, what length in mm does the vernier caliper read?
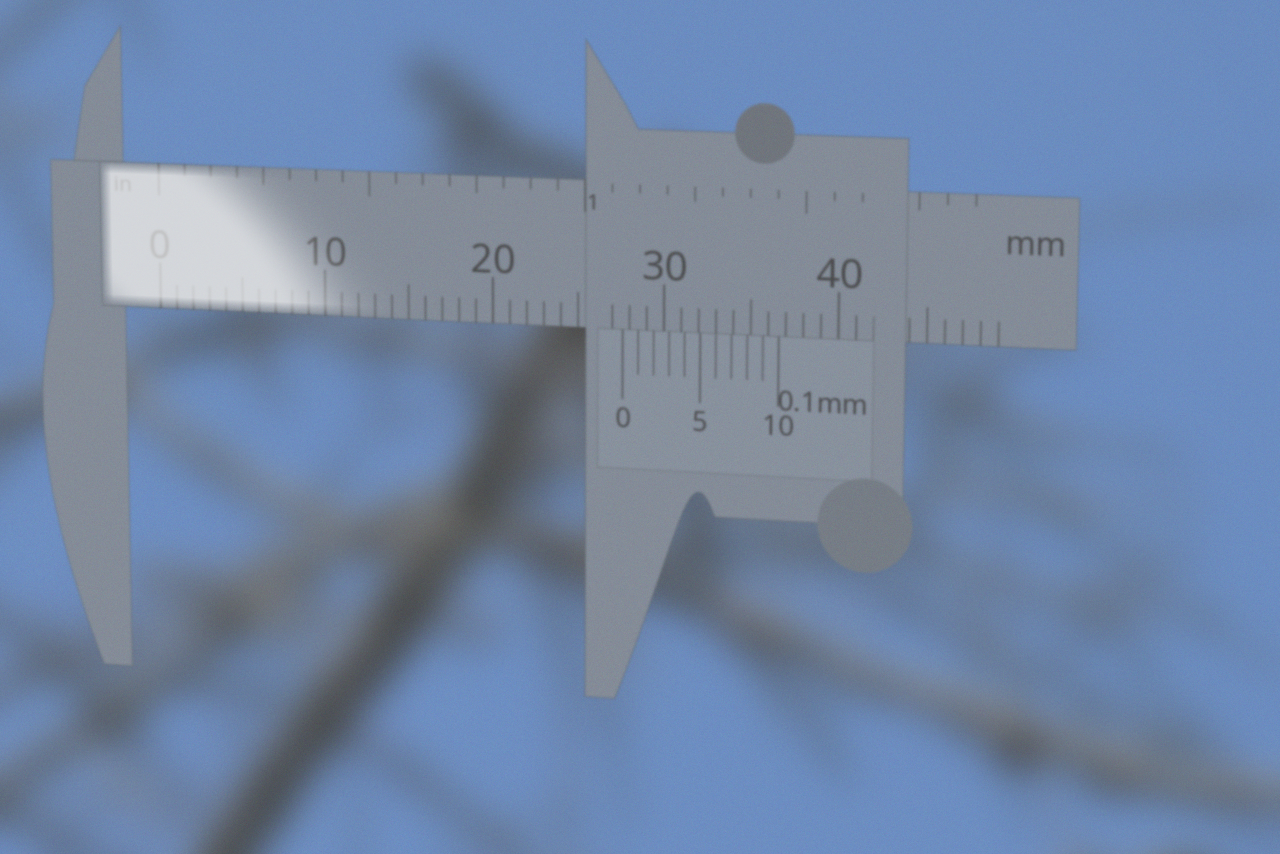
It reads 27.6 mm
